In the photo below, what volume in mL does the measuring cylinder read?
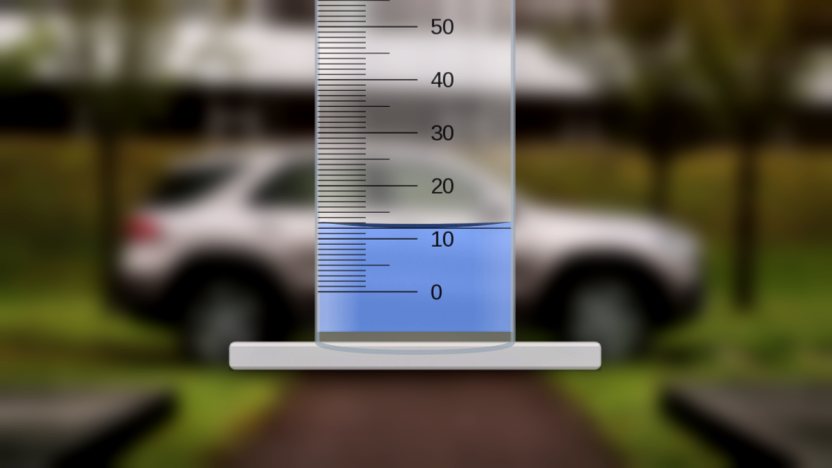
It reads 12 mL
